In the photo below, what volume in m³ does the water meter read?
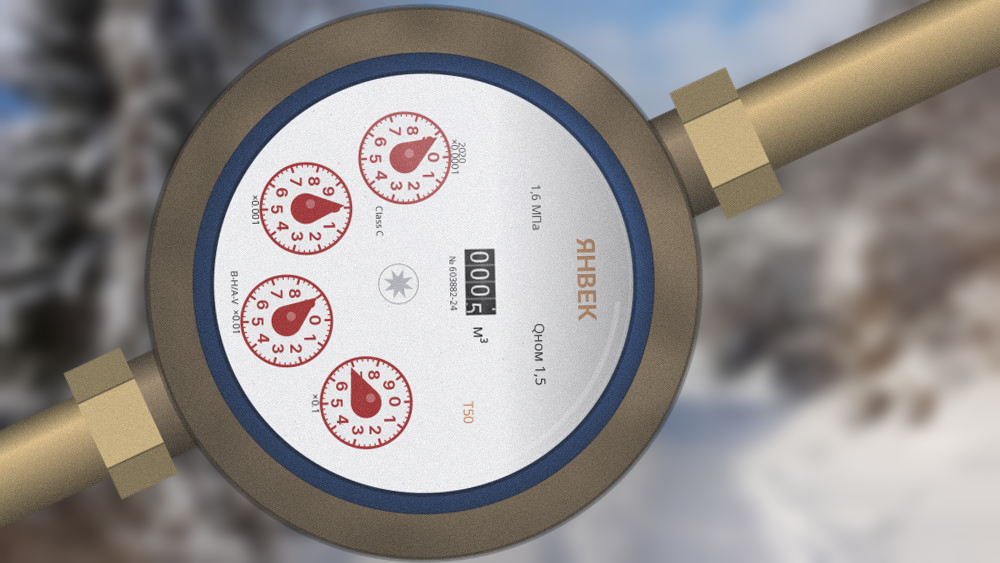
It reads 4.6899 m³
